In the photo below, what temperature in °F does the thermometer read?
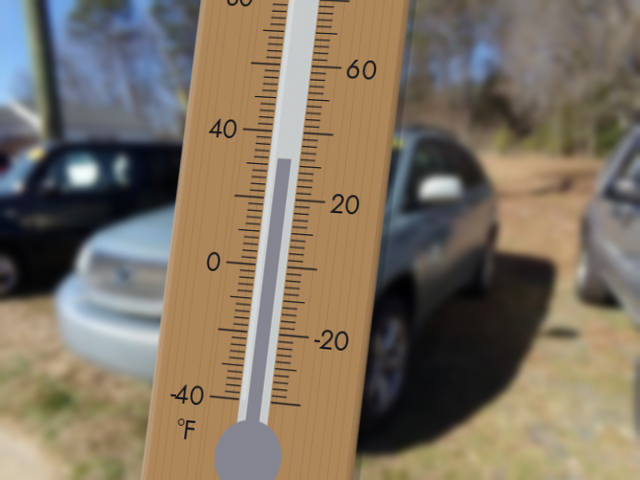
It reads 32 °F
